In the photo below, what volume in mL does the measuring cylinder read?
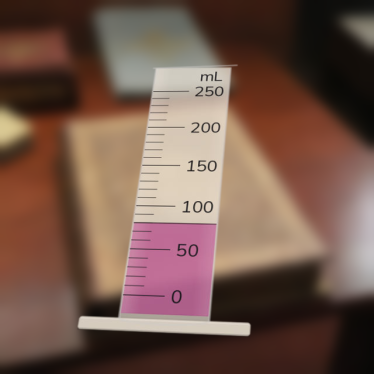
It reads 80 mL
